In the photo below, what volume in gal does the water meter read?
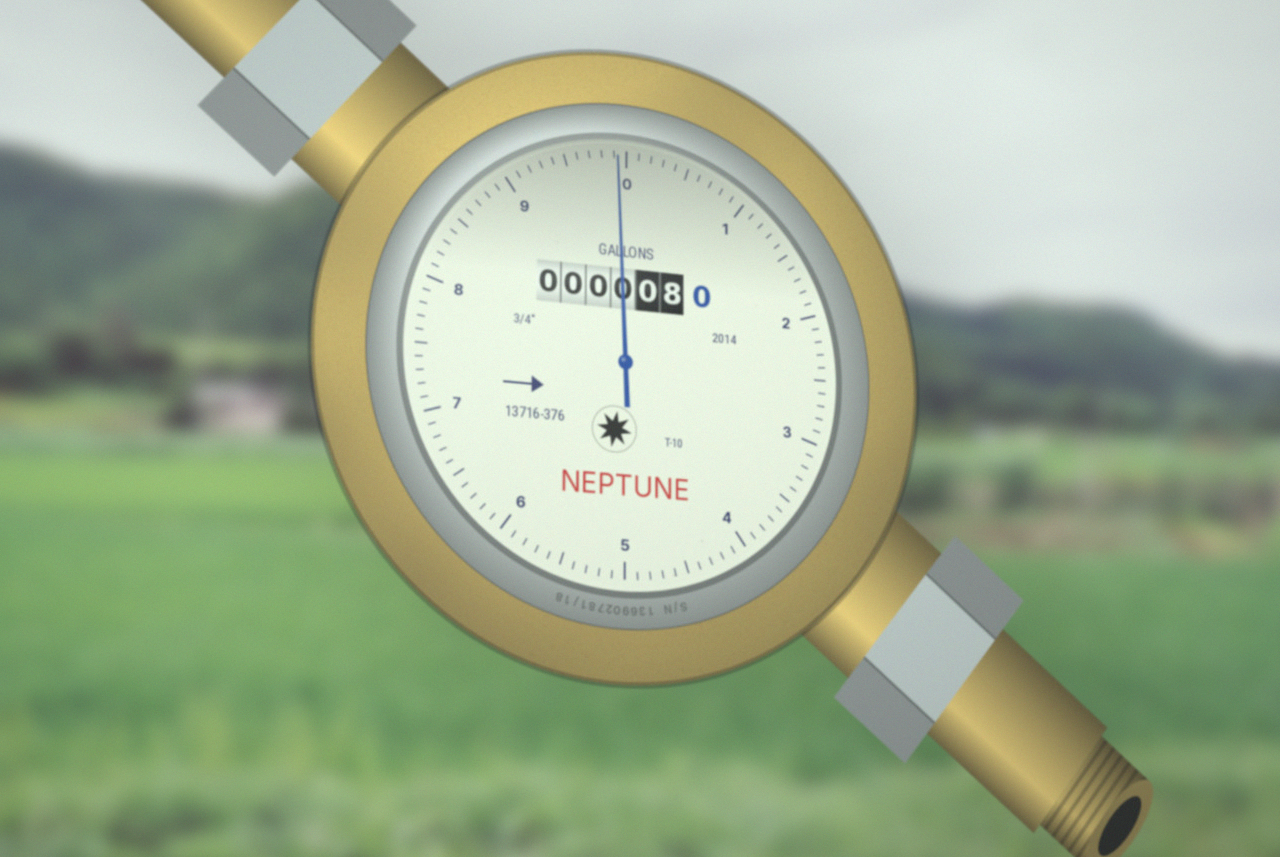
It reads 79.9 gal
